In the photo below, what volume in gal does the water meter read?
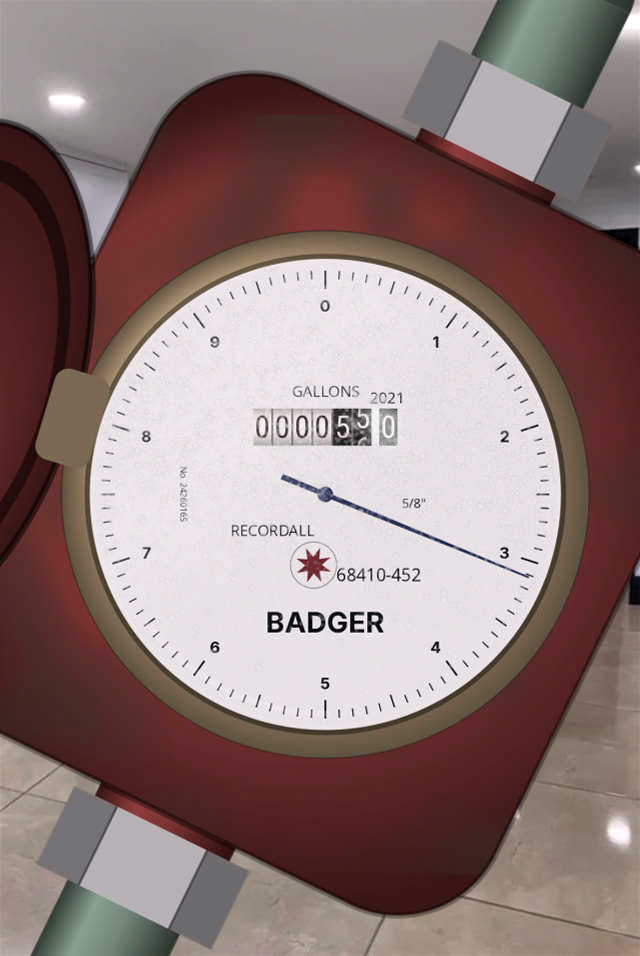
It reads 553.1 gal
